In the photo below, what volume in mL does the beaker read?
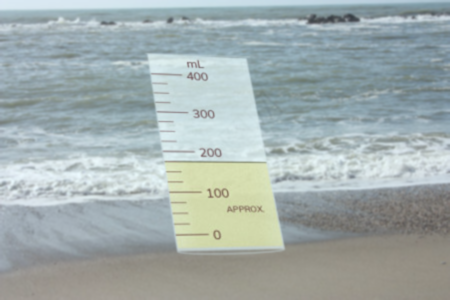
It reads 175 mL
